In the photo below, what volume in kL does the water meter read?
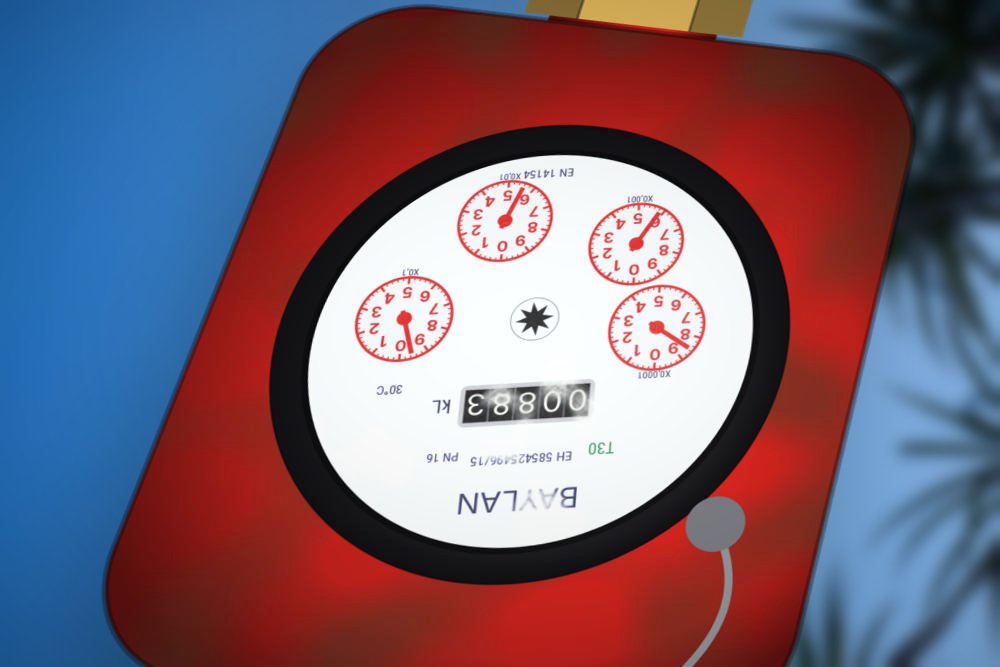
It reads 882.9558 kL
